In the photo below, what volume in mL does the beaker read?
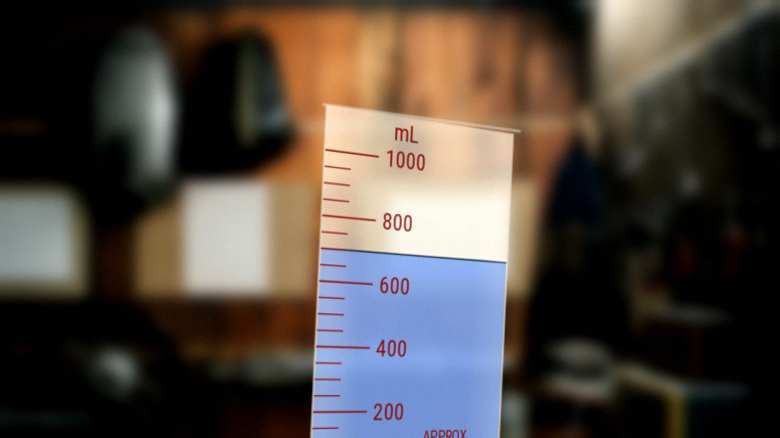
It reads 700 mL
